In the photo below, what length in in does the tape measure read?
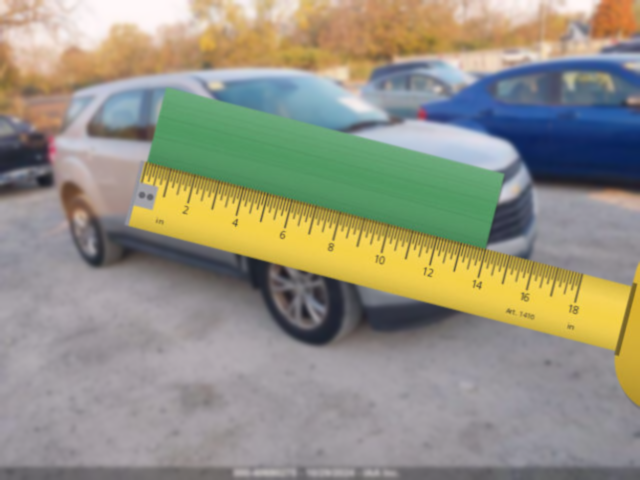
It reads 14 in
